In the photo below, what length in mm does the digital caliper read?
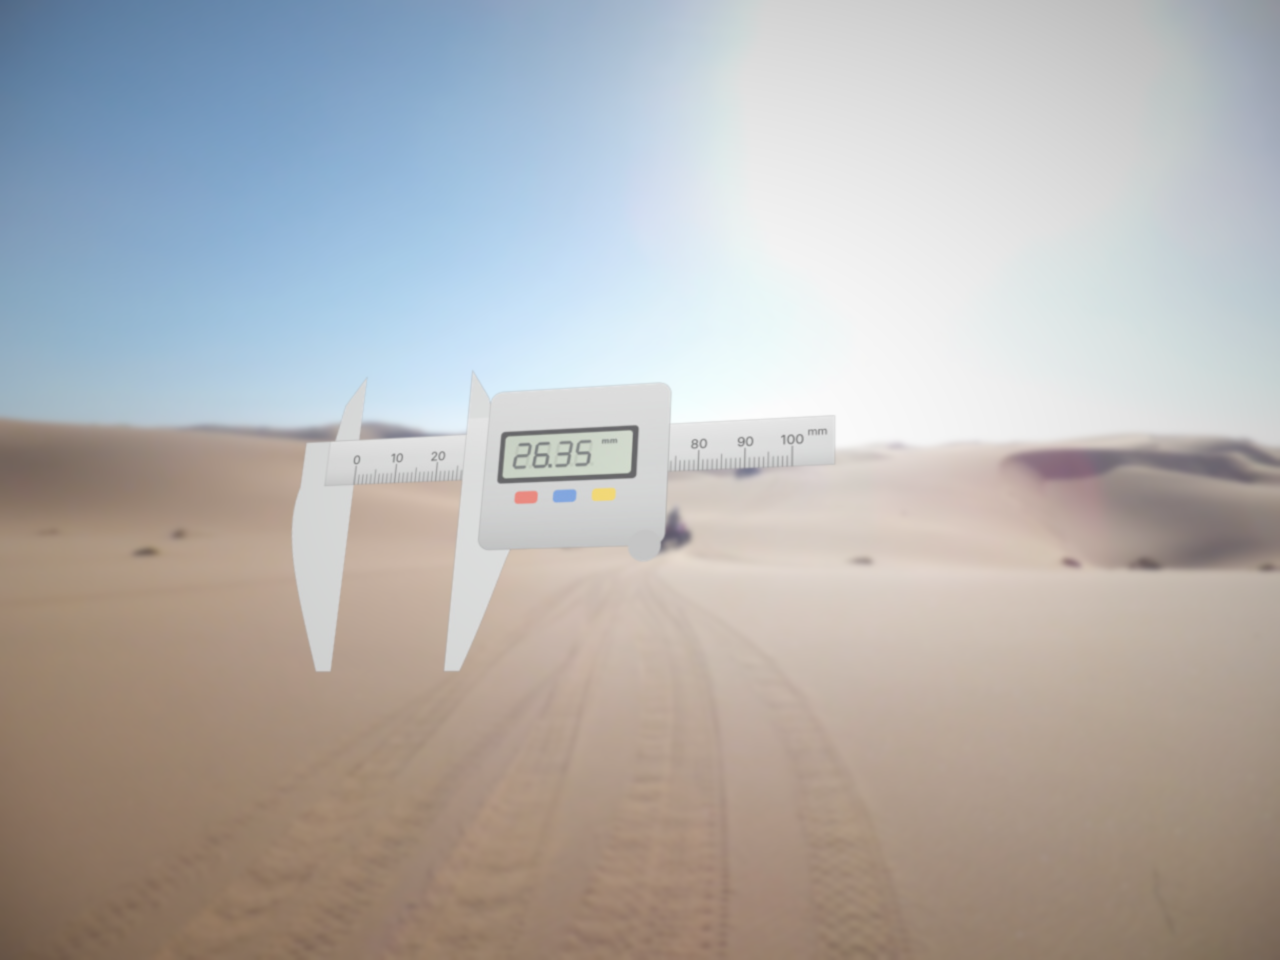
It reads 26.35 mm
